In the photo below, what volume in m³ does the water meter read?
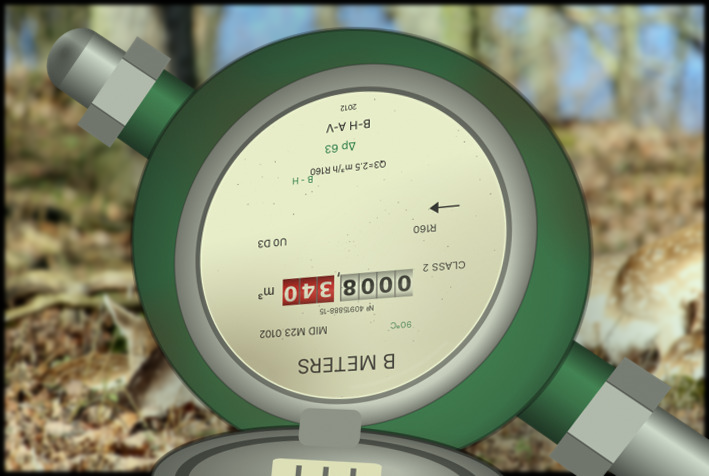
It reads 8.340 m³
